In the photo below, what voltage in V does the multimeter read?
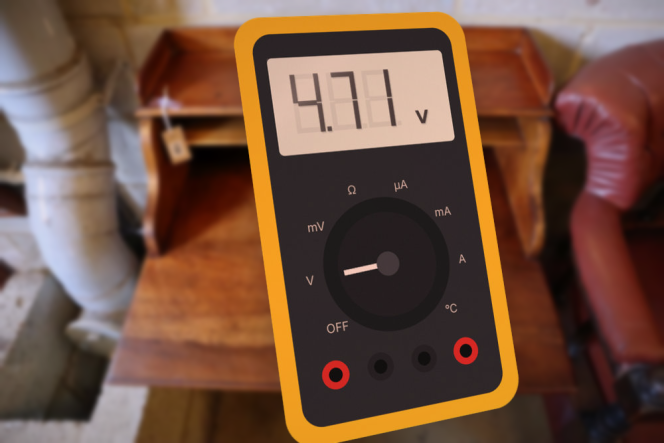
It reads 4.71 V
